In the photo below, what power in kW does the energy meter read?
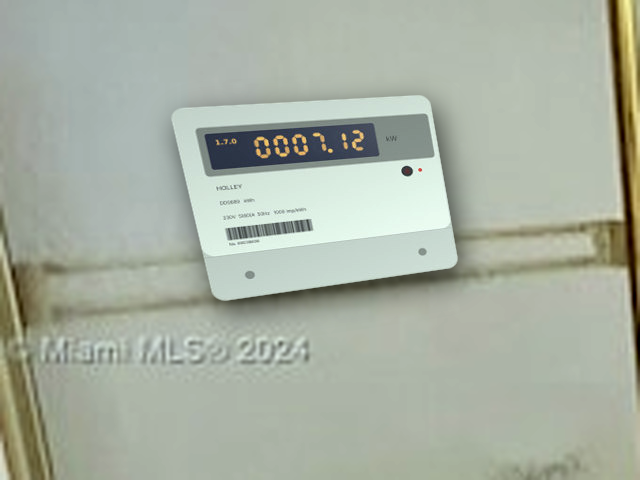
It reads 7.12 kW
